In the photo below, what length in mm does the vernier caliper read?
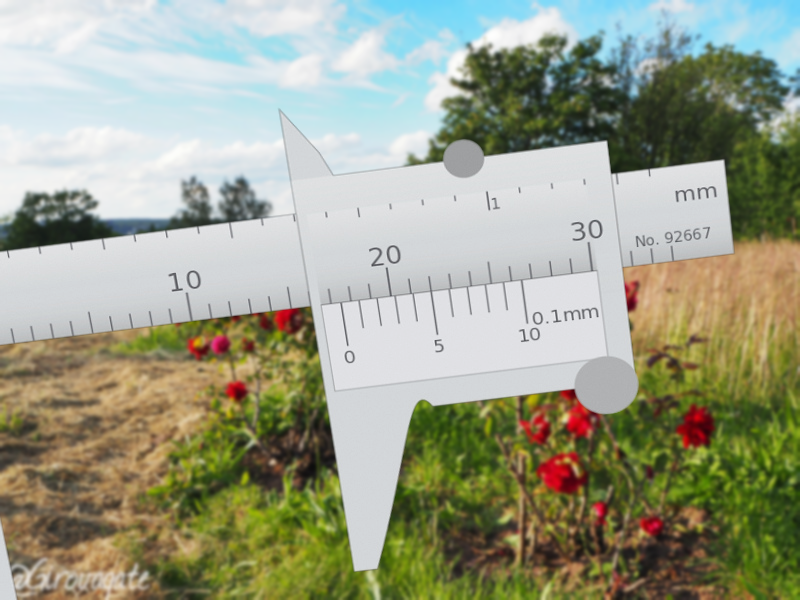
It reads 17.5 mm
